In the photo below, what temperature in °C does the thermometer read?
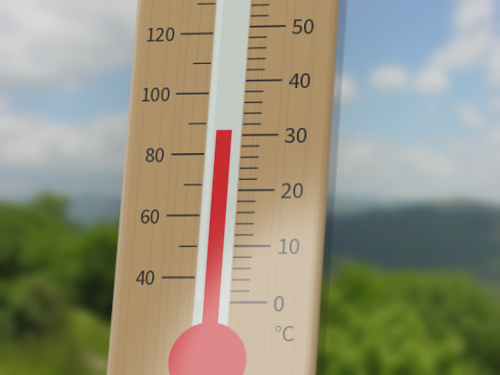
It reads 31 °C
